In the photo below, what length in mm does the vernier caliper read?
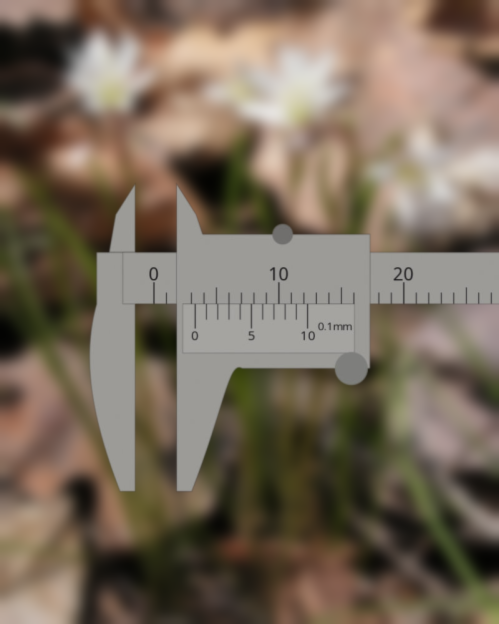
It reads 3.3 mm
